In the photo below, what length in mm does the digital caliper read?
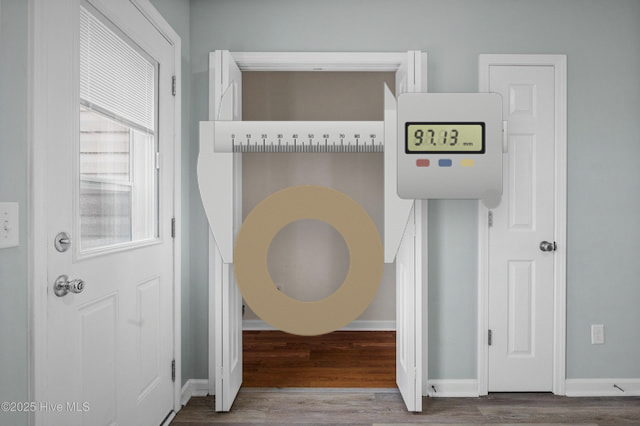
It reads 97.13 mm
